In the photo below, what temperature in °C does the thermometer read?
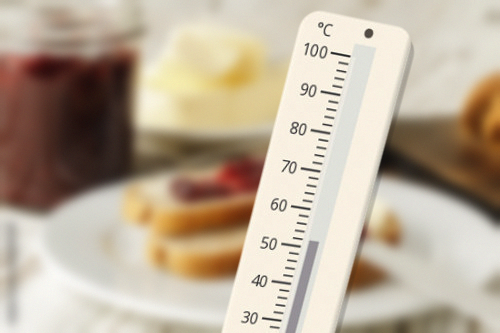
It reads 52 °C
